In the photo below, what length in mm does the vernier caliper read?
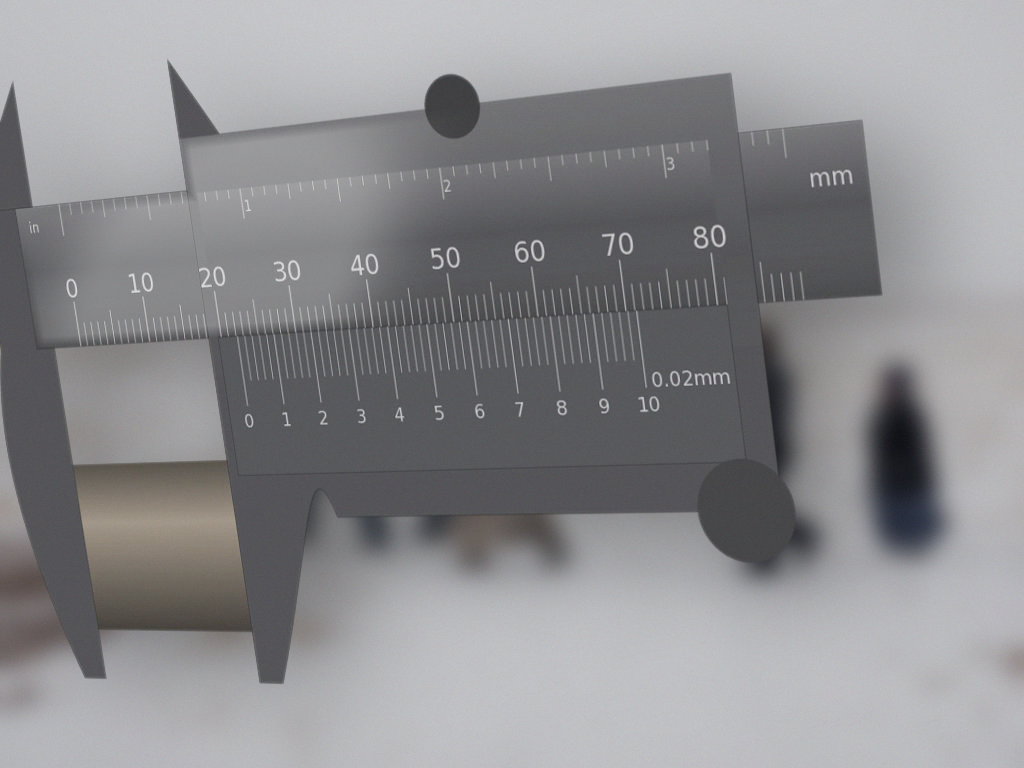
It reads 22.2 mm
